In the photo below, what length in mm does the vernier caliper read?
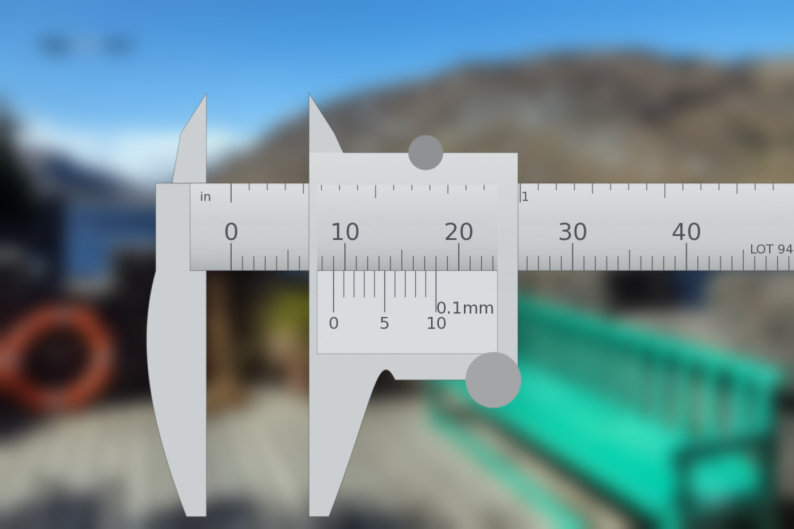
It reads 9.0 mm
